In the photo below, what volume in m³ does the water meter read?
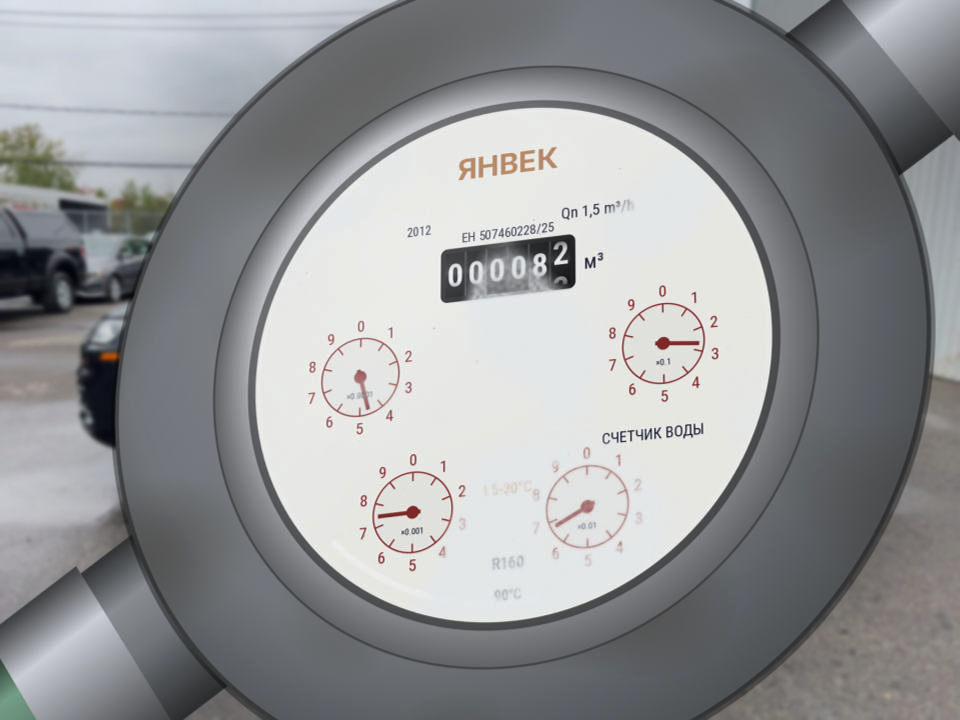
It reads 82.2674 m³
